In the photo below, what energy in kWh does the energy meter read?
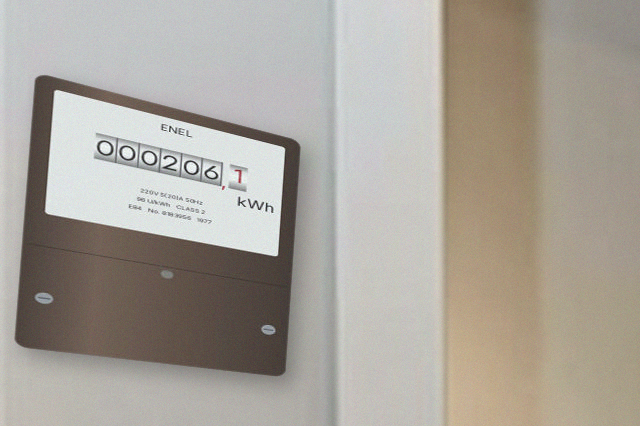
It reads 206.1 kWh
